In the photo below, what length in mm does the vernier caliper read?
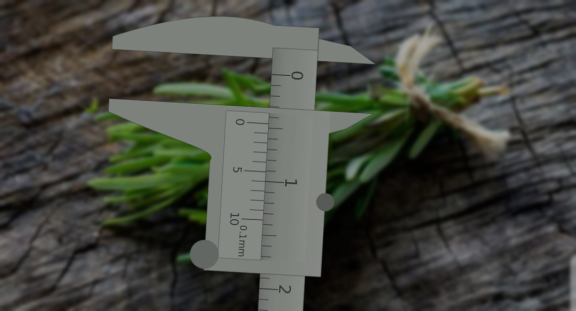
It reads 4.6 mm
